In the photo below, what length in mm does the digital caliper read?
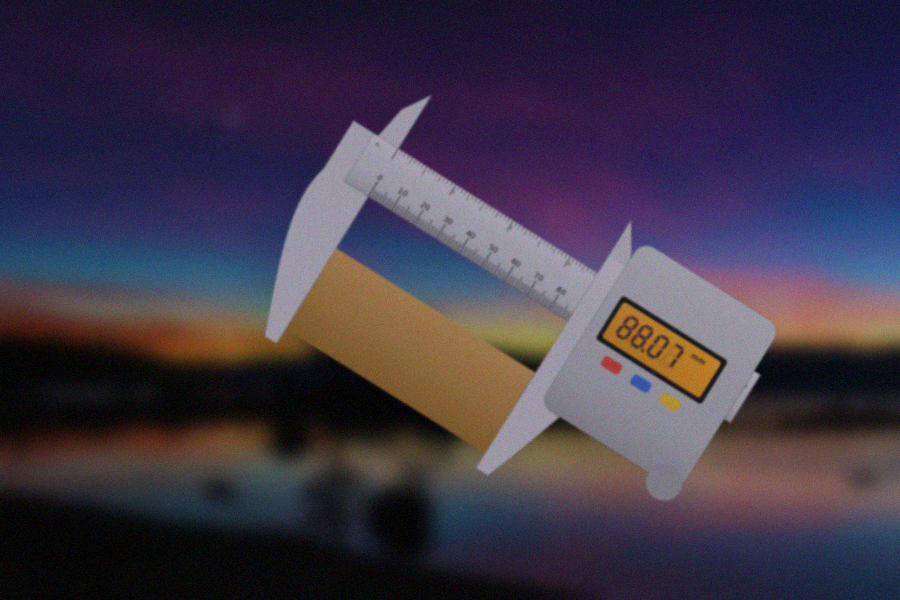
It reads 88.07 mm
